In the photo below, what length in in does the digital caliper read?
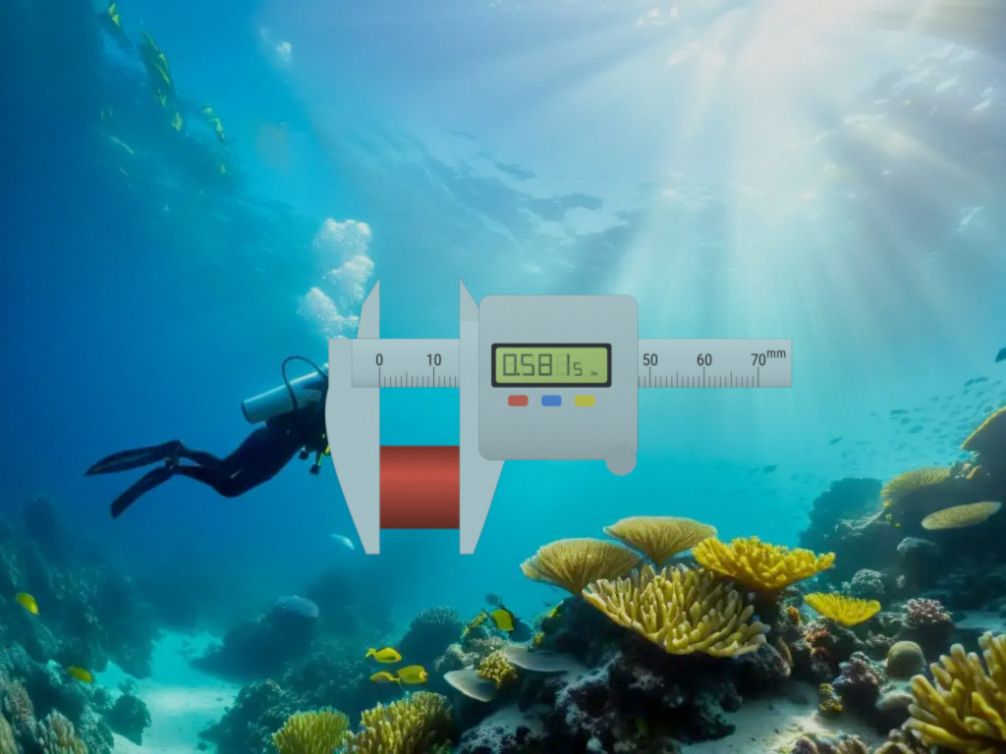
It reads 0.5815 in
